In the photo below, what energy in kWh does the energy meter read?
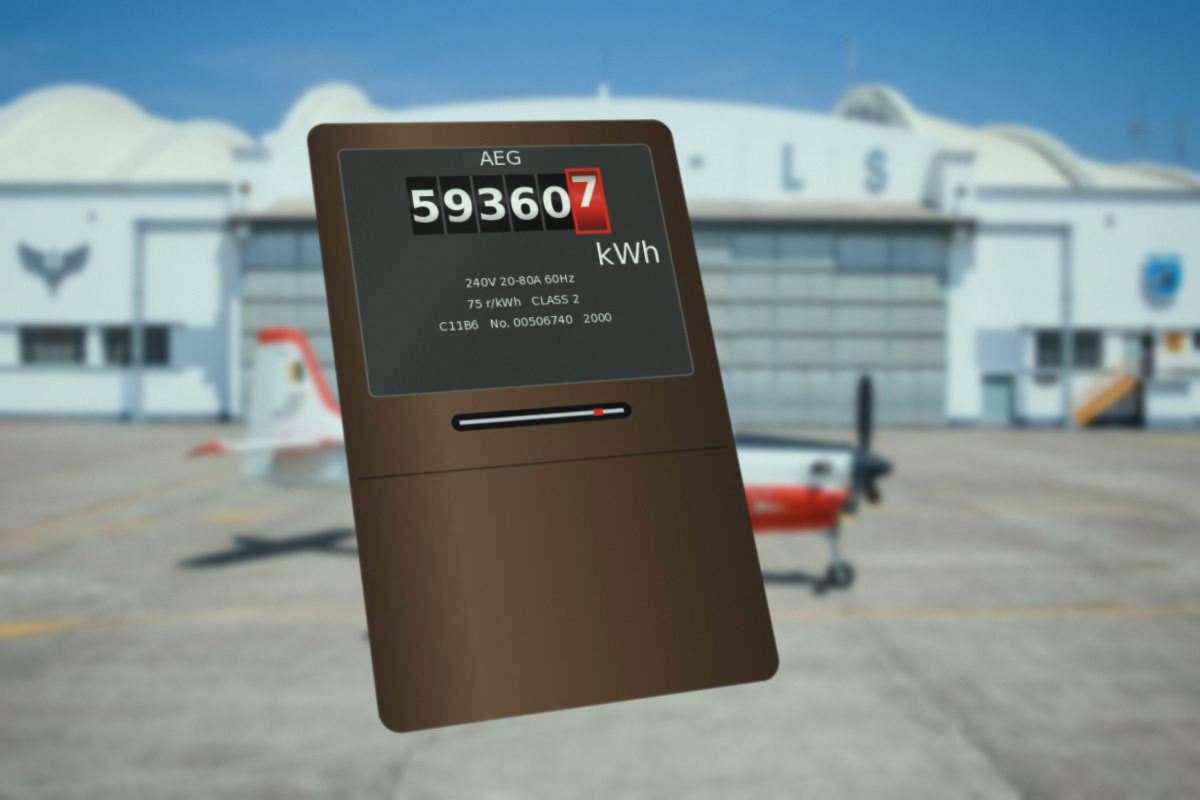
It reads 59360.7 kWh
